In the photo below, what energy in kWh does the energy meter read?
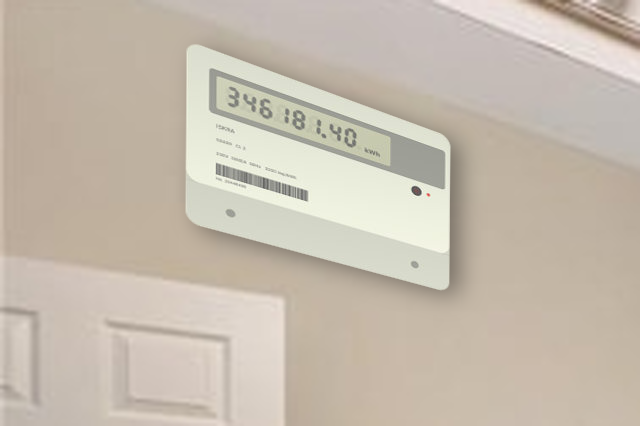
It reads 346181.40 kWh
